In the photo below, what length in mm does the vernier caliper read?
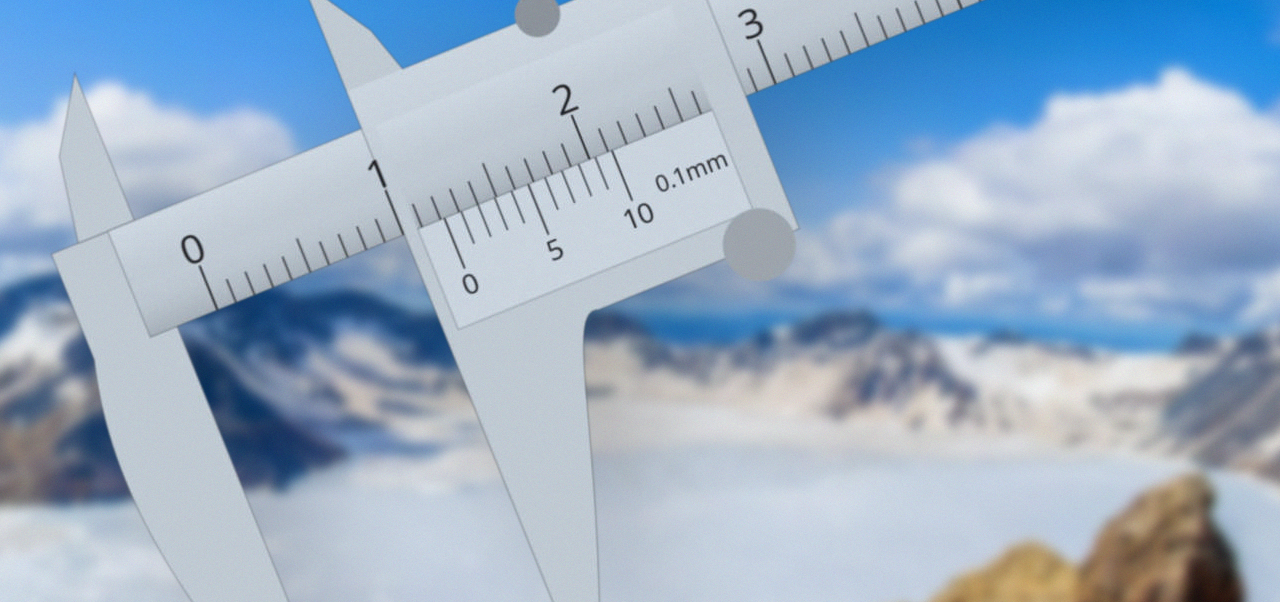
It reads 12.2 mm
